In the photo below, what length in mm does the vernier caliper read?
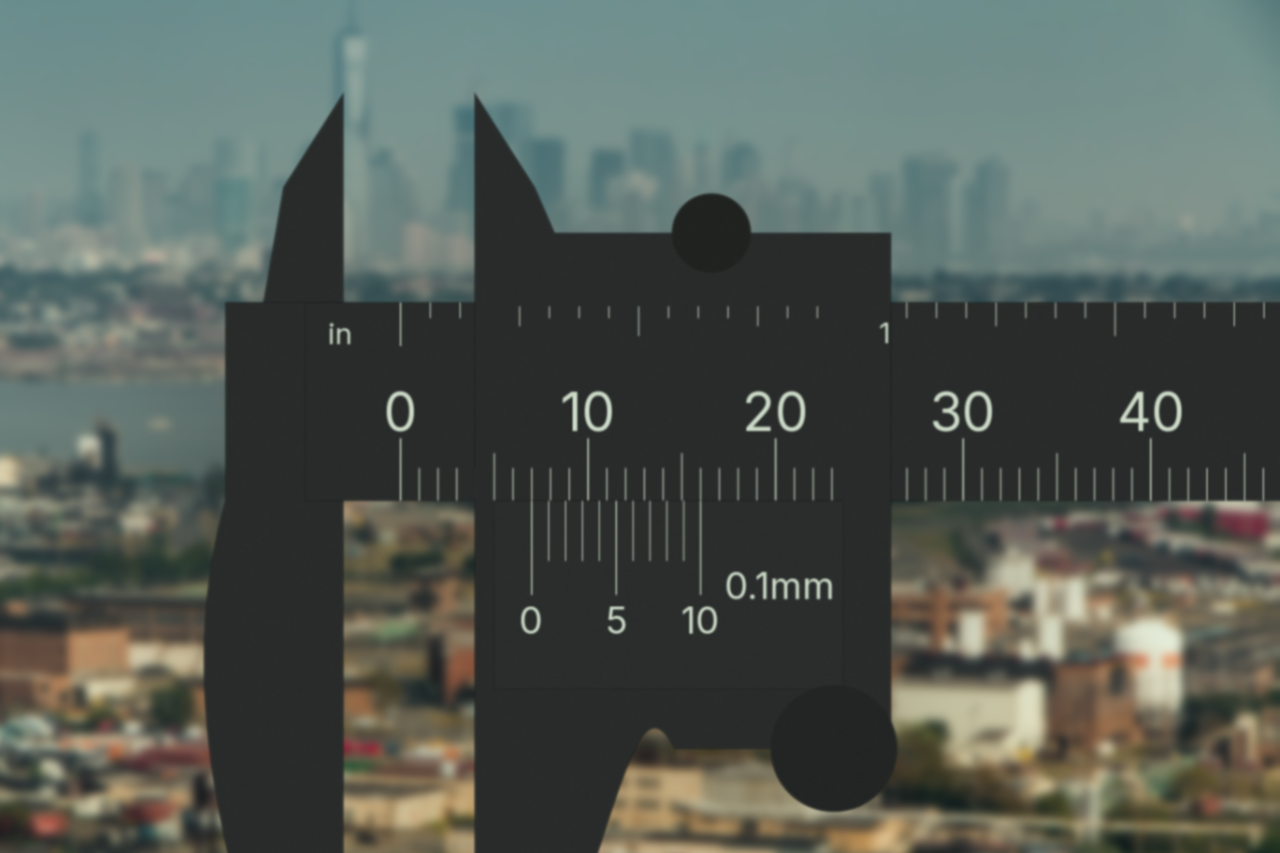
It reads 7.0 mm
